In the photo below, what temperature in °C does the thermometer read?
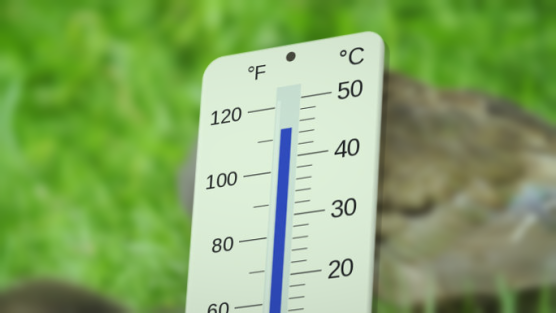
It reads 45 °C
